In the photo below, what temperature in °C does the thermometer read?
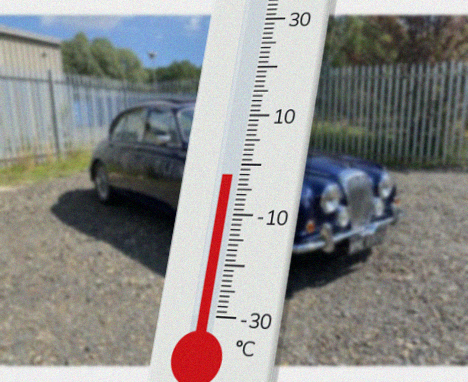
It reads -2 °C
